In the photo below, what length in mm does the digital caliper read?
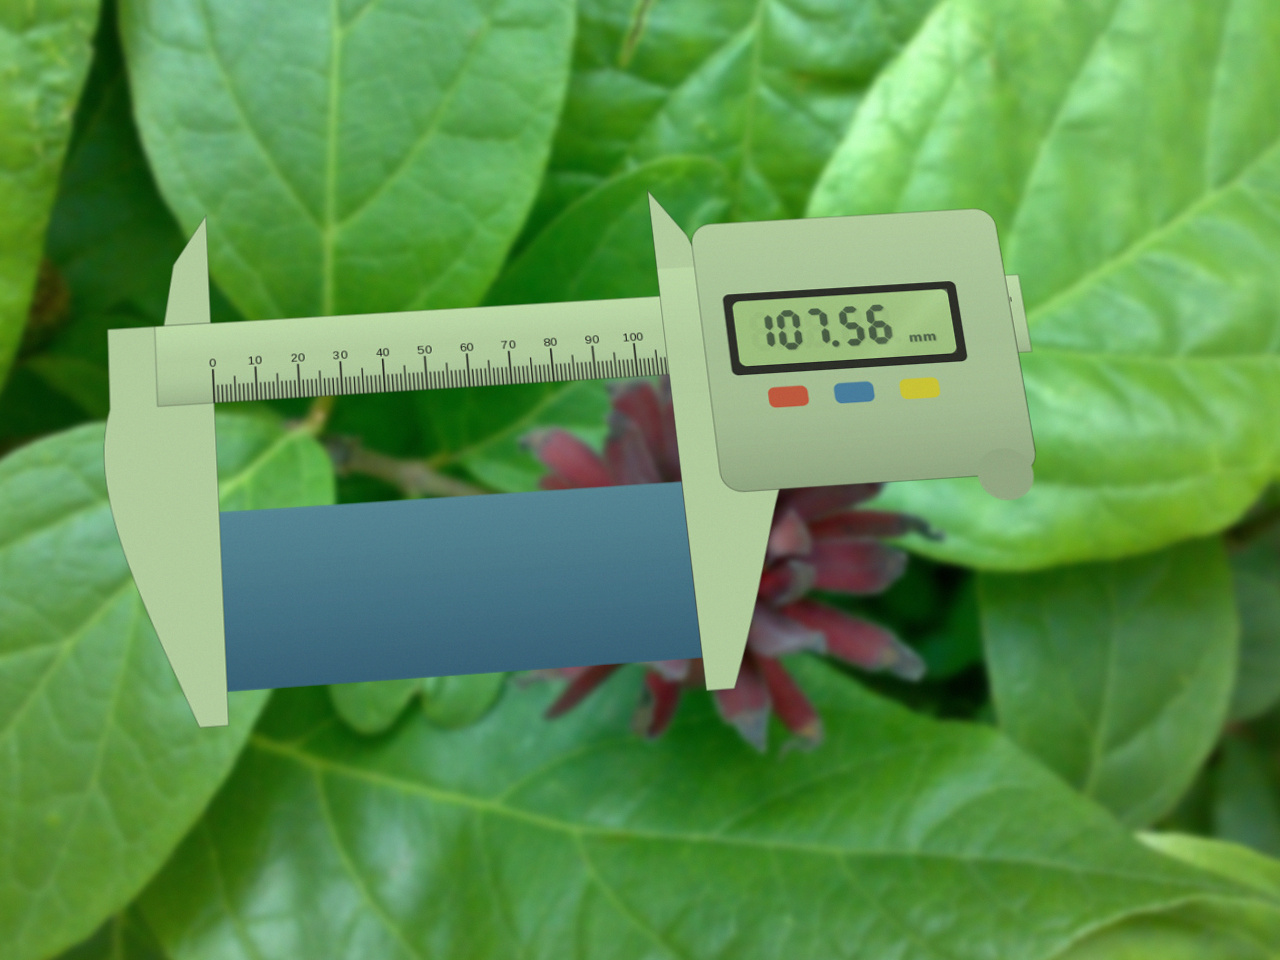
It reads 107.56 mm
